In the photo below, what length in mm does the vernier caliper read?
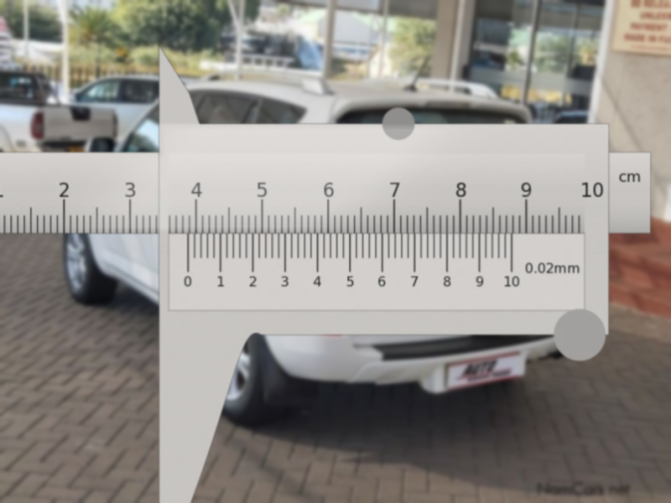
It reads 38.8 mm
